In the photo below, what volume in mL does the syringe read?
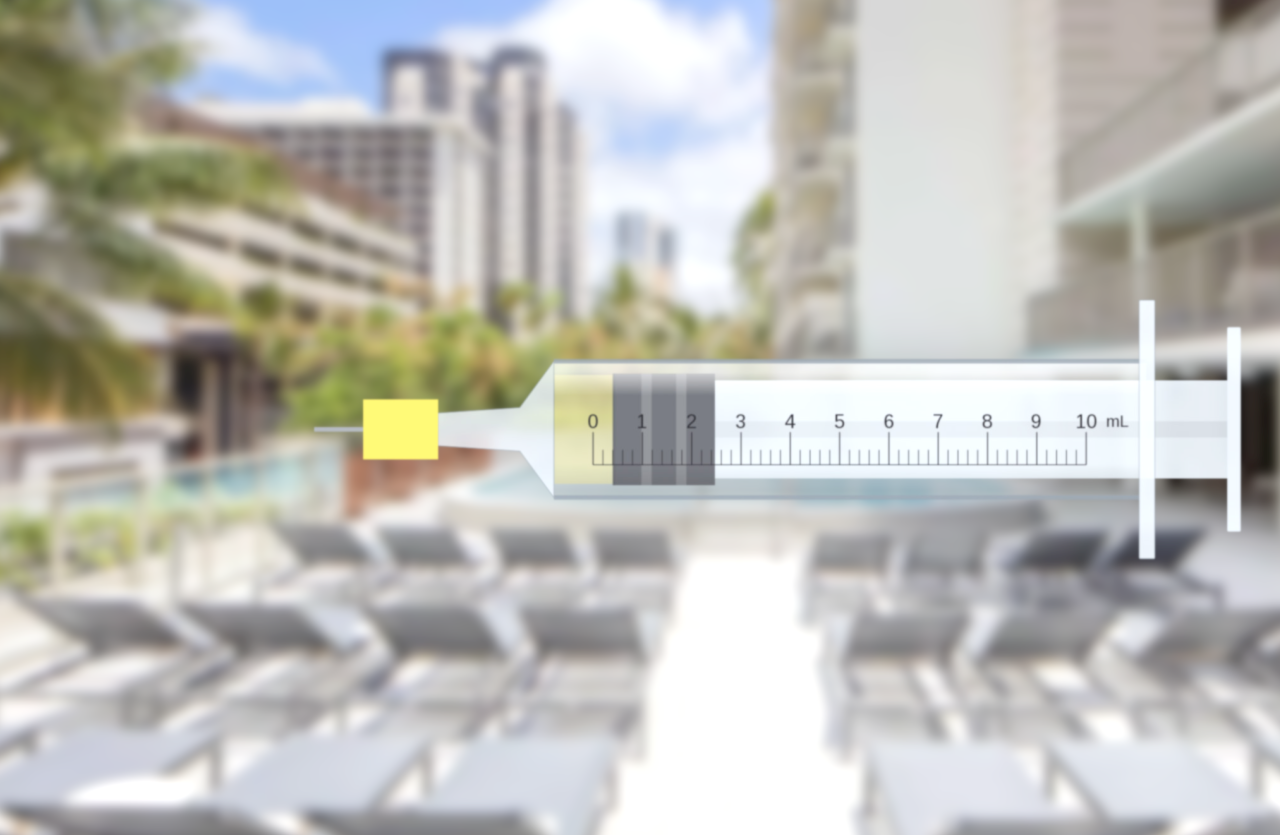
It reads 0.4 mL
